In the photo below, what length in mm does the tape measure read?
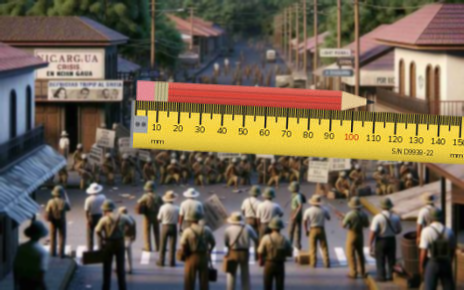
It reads 110 mm
